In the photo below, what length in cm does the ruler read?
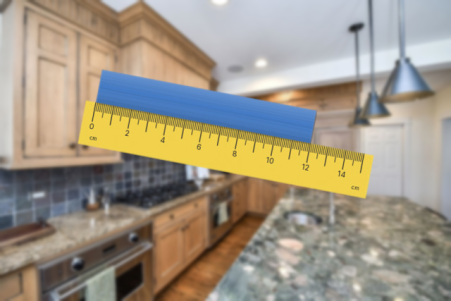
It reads 12 cm
